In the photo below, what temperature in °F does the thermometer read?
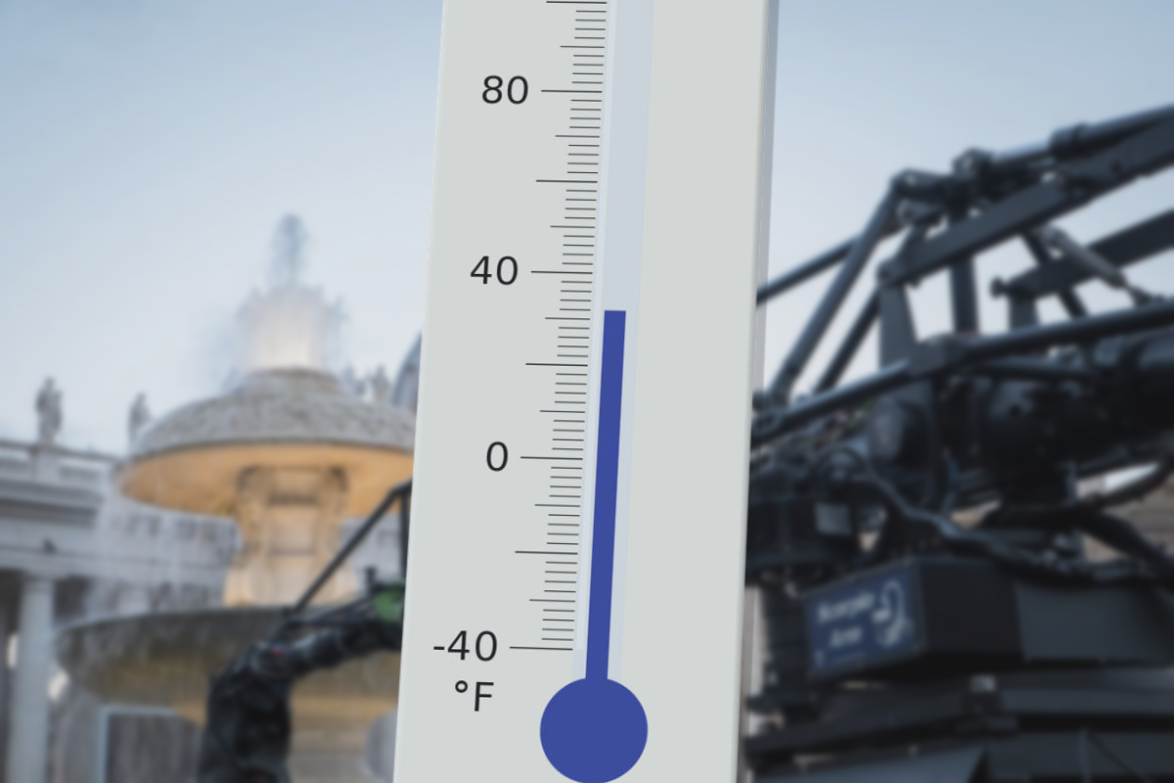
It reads 32 °F
